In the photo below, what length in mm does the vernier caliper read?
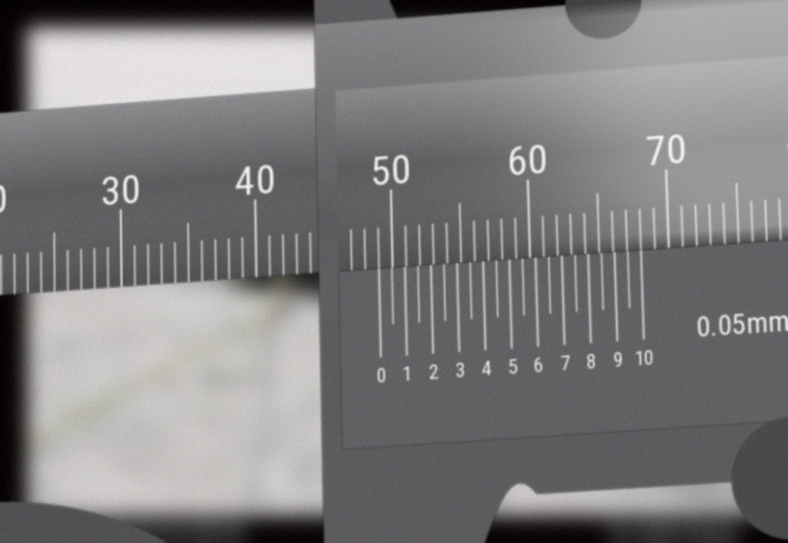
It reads 49.0 mm
